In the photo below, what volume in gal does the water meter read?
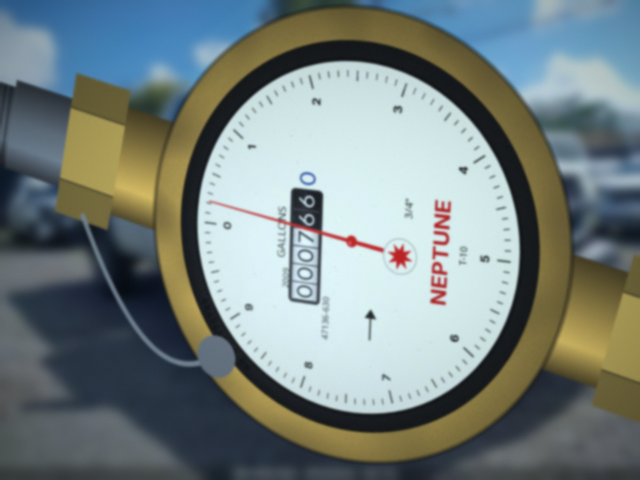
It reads 7660.2 gal
